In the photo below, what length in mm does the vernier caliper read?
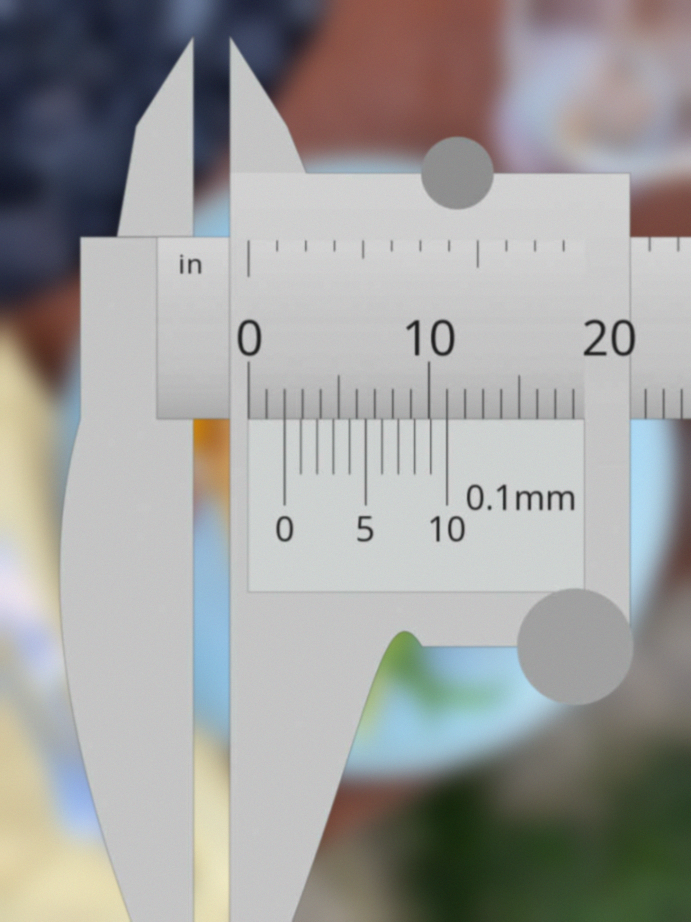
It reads 2.0 mm
